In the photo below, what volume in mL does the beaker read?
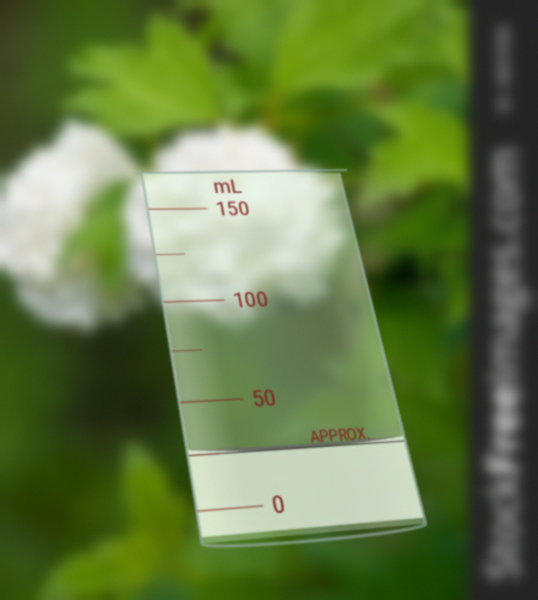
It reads 25 mL
